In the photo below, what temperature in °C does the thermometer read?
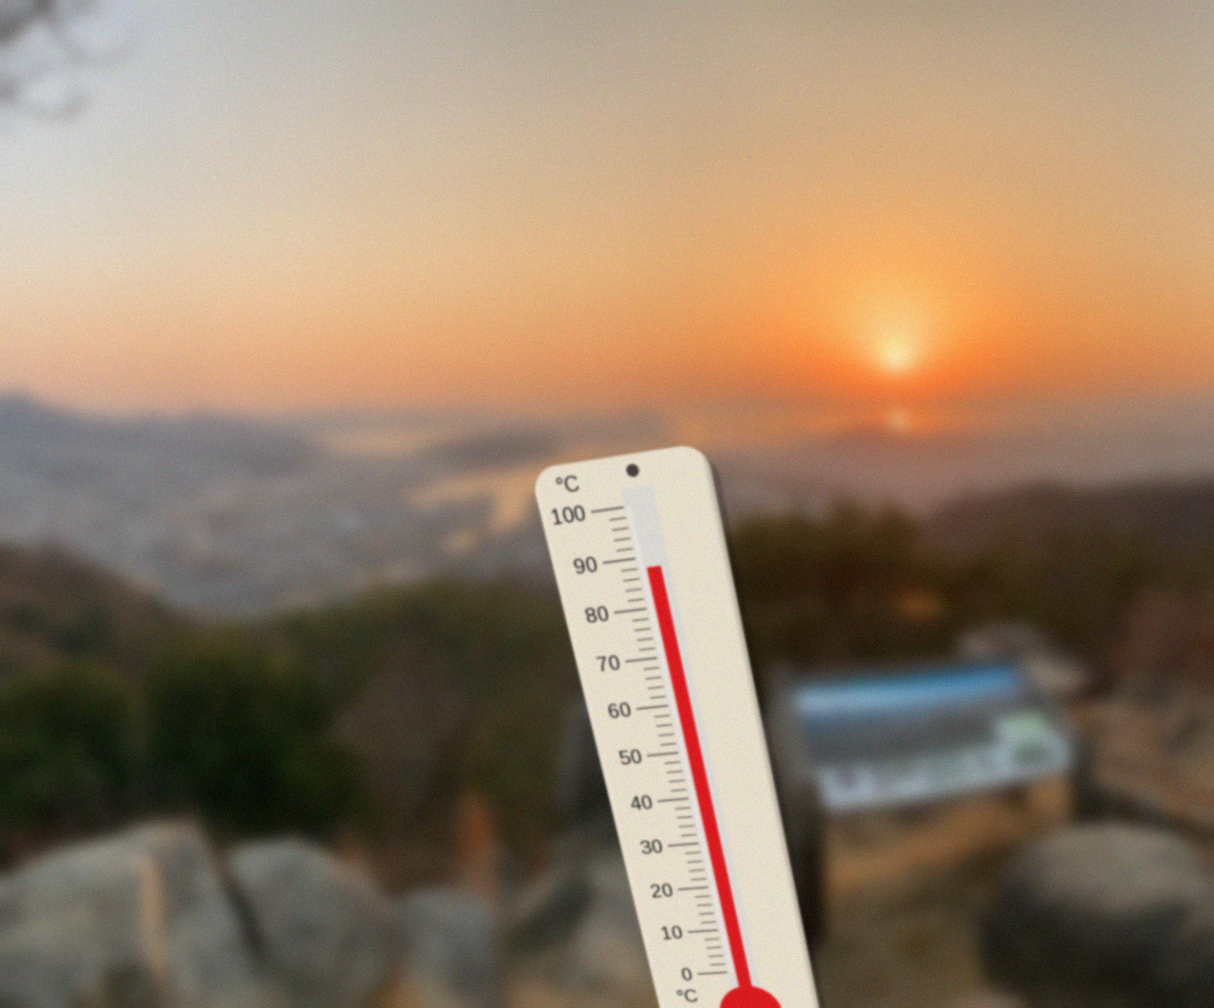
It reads 88 °C
